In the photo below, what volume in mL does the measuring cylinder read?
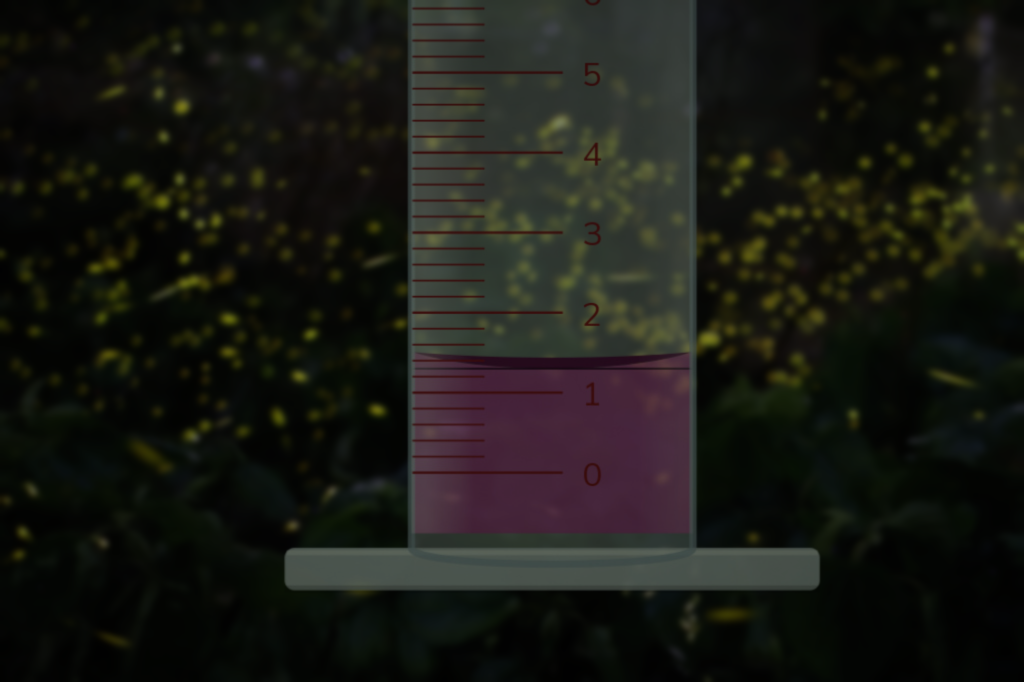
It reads 1.3 mL
